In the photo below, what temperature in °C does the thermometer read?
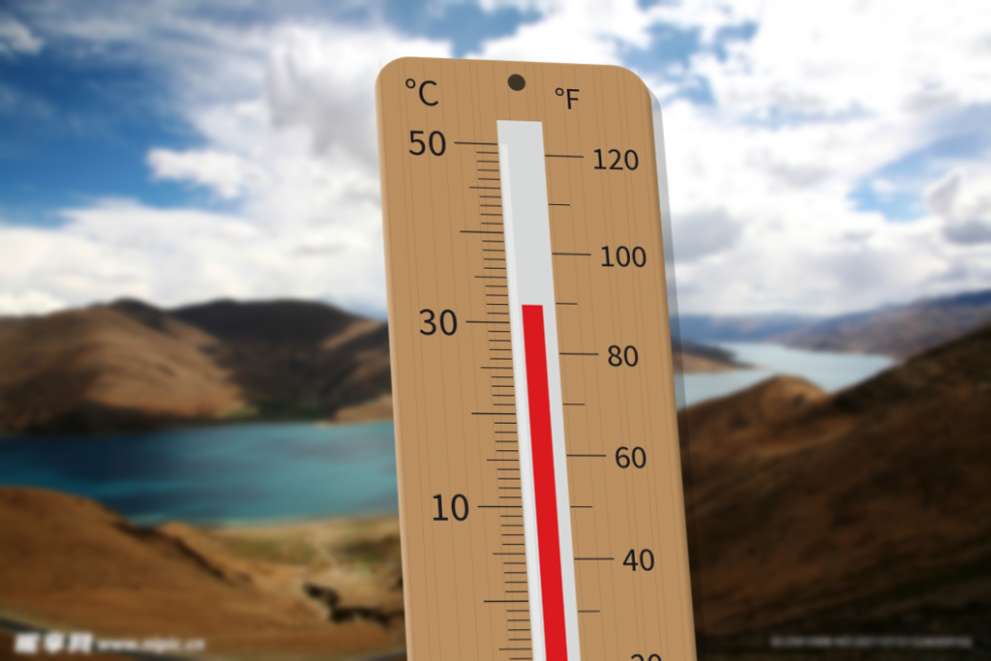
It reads 32 °C
